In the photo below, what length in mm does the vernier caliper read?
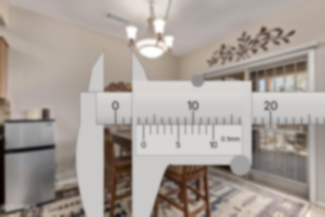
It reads 3.6 mm
